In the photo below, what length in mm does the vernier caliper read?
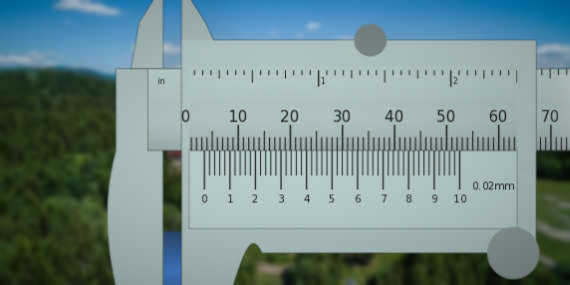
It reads 3.5 mm
